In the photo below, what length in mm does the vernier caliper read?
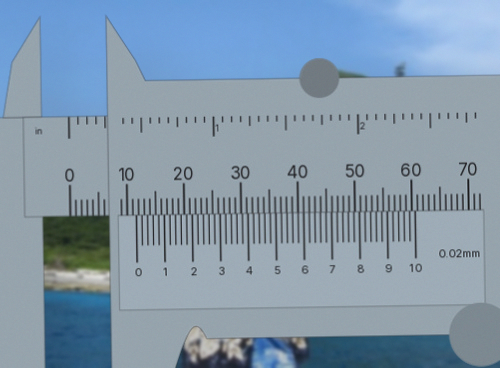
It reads 11.6 mm
